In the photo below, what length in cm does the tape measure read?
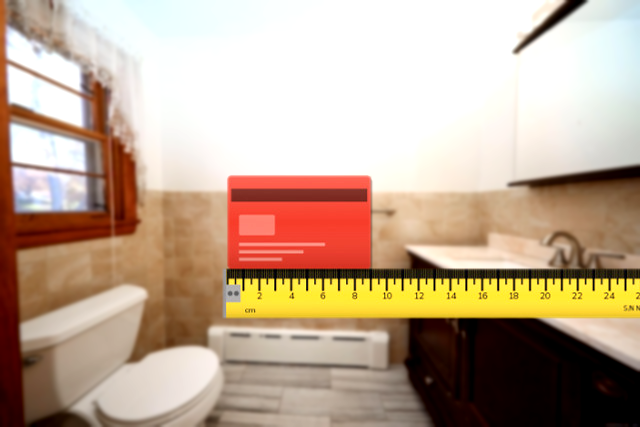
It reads 9 cm
